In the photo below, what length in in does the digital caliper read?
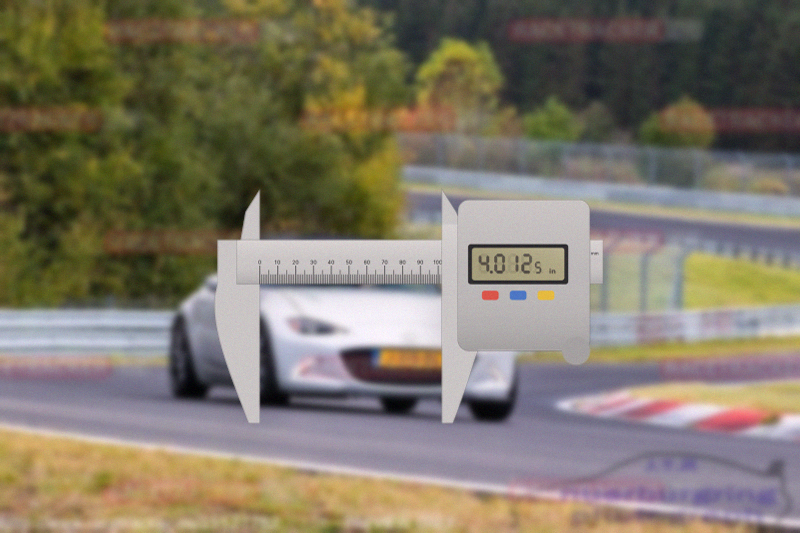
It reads 4.0125 in
